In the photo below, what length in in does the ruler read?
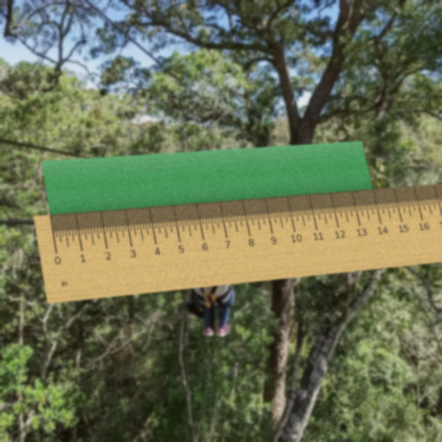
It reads 14 in
